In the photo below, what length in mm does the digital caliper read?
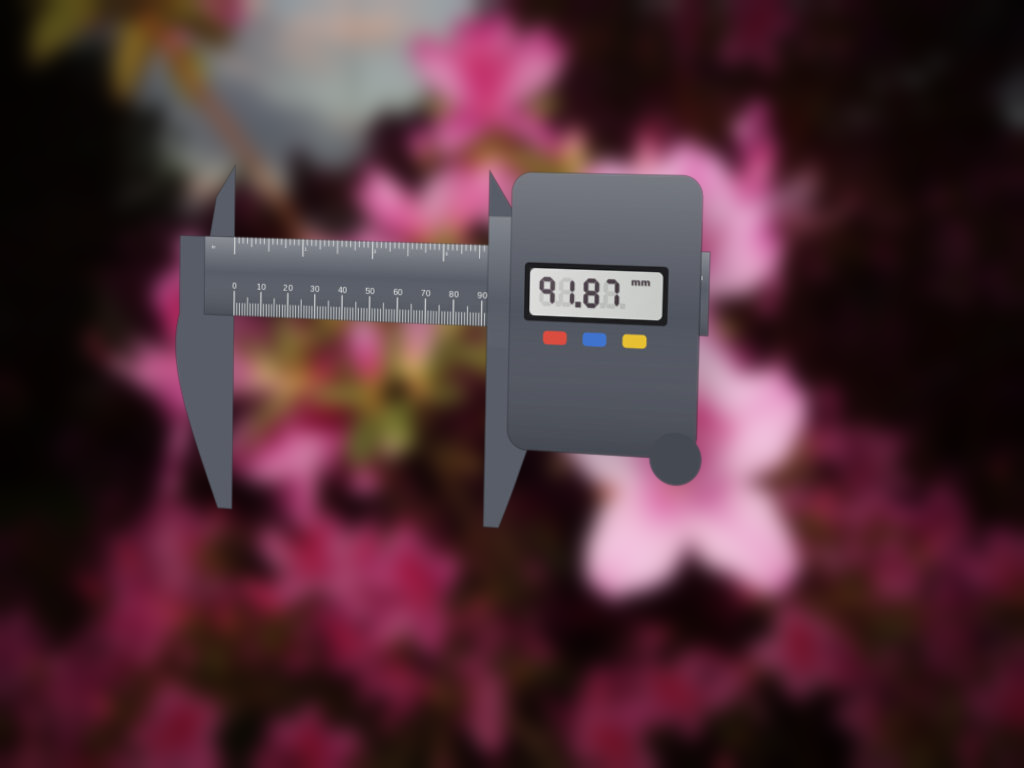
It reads 91.87 mm
